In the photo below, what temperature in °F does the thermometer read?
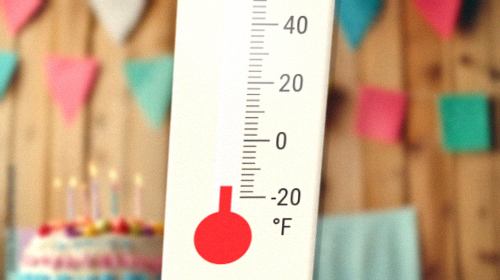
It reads -16 °F
